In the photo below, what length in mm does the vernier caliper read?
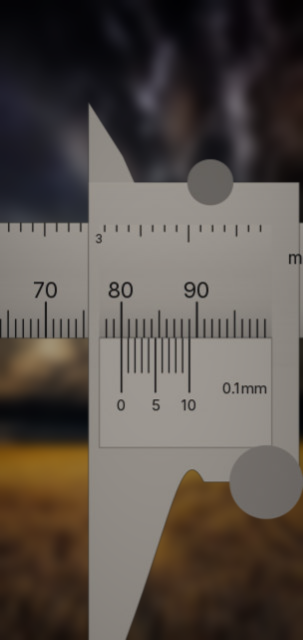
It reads 80.0 mm
